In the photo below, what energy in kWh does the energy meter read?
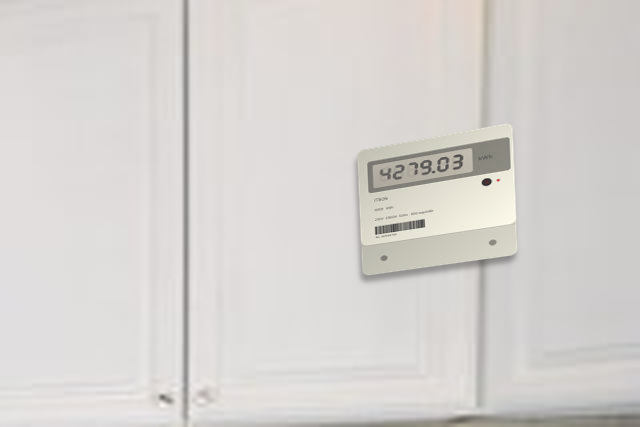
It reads 4279.03 kWh
